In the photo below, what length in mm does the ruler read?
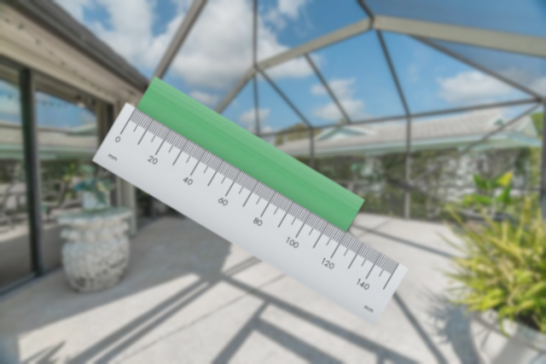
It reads 120 mm
